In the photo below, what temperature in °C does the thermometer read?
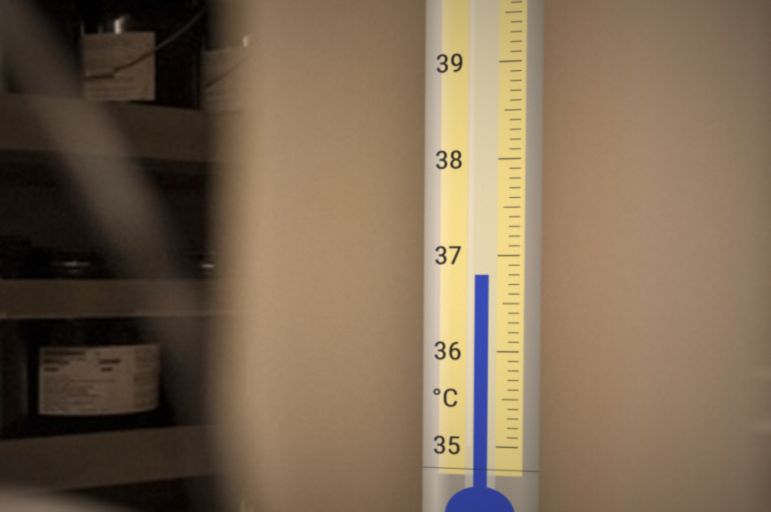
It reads 36.8 °C
